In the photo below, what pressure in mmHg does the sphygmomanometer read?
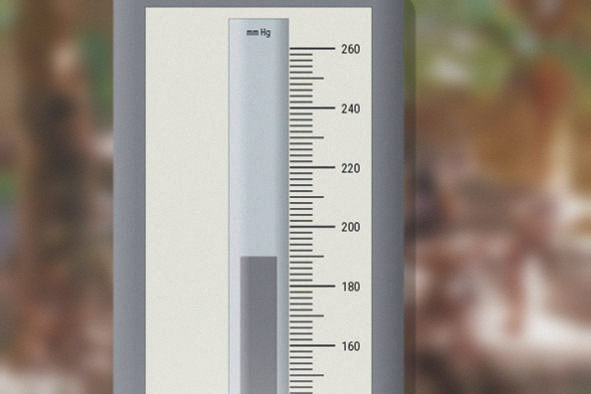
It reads 190 mmHg
